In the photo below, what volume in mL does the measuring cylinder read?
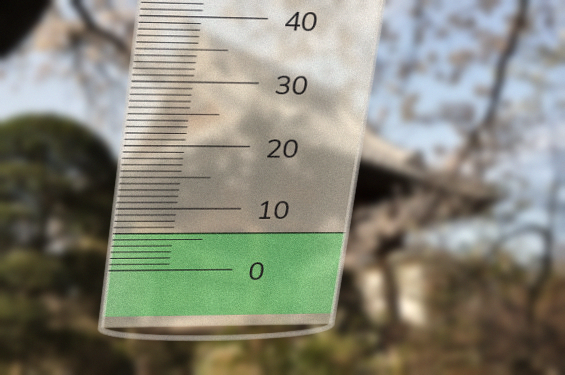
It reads 6 mL
